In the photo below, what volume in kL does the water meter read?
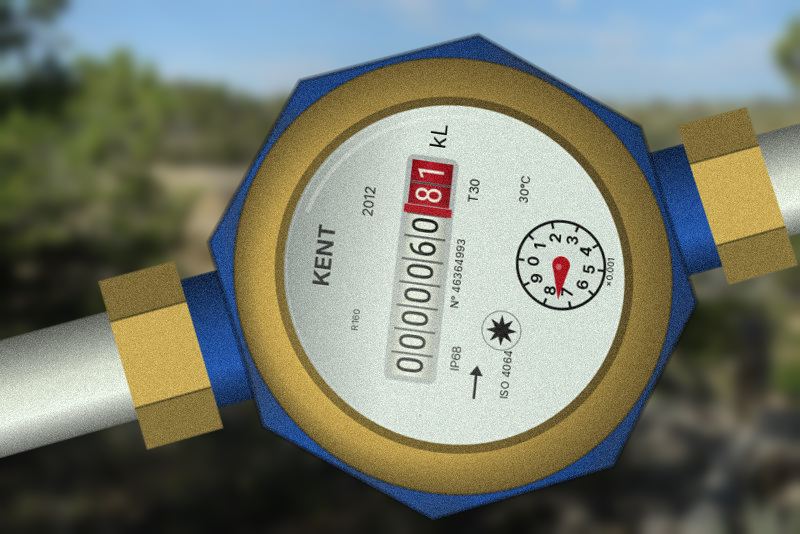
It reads 60.817 kL
